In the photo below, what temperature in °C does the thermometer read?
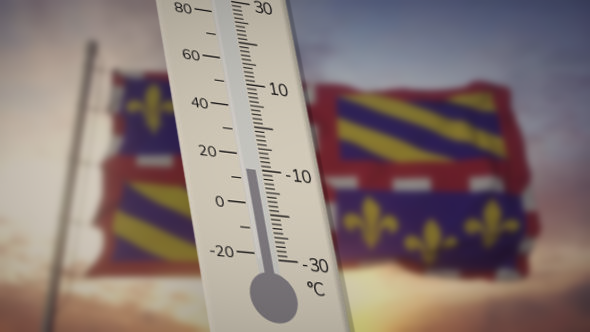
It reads -10 °C
